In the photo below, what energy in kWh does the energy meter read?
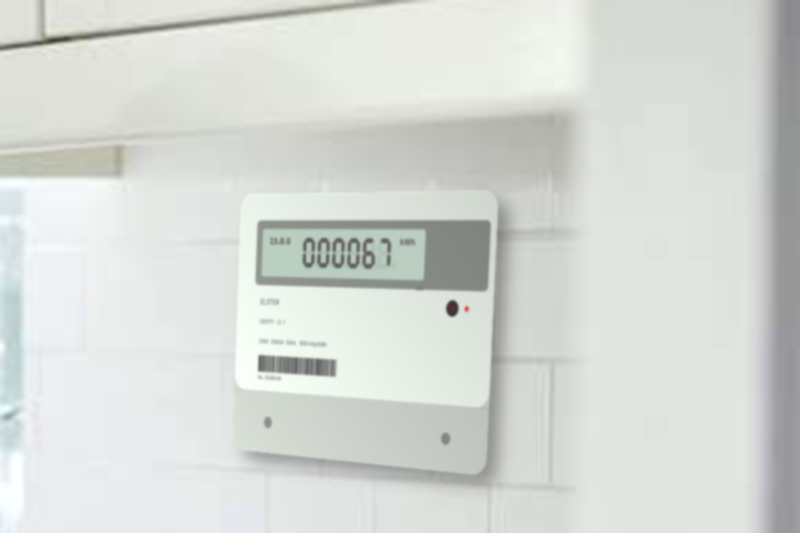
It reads 67 kWh
